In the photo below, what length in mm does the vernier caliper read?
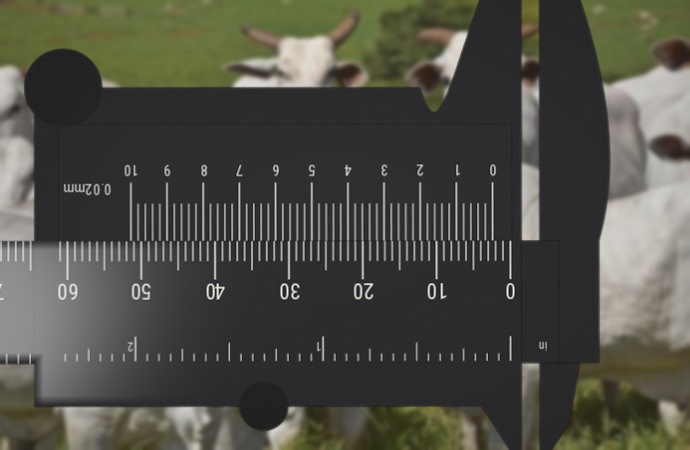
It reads 2.4 mm
